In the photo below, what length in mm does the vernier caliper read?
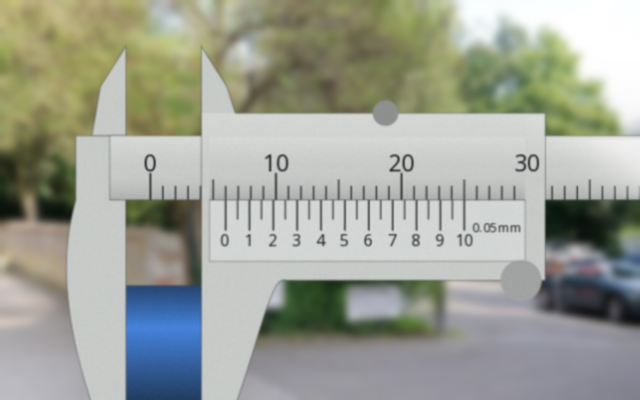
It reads 6.0 mm
